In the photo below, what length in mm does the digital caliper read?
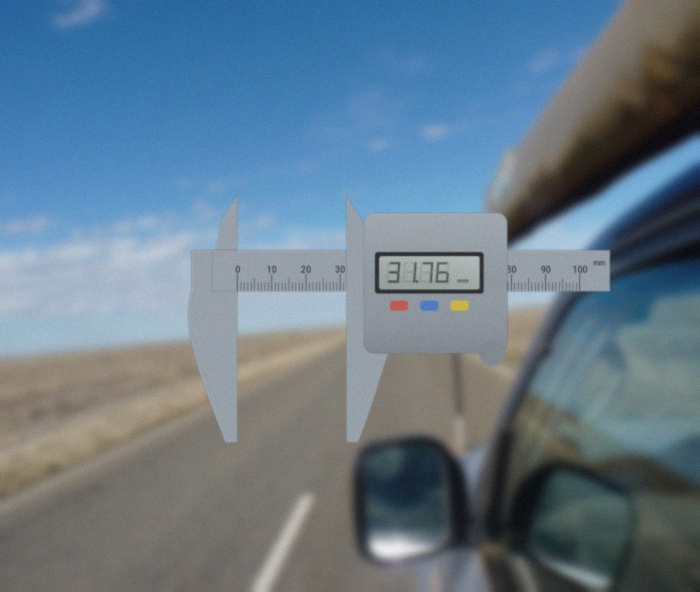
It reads 31.76 mm
